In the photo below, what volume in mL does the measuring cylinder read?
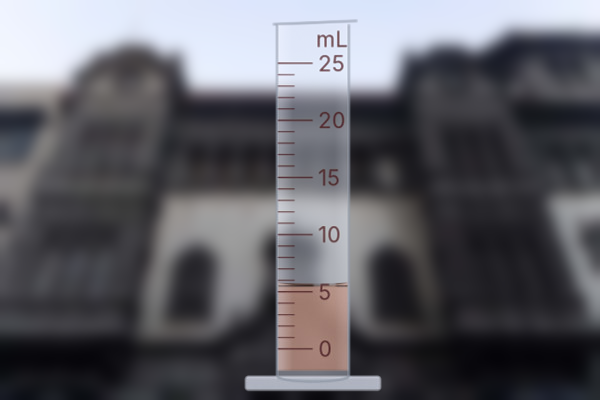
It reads 5.5 mL
